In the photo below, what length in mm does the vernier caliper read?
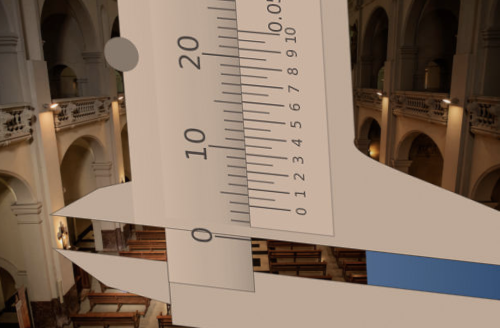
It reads 3.8 mm
